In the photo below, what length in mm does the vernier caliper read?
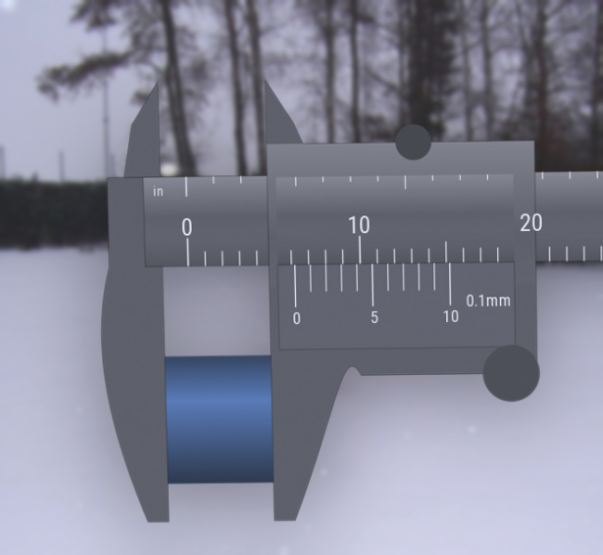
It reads 6.2 mm
